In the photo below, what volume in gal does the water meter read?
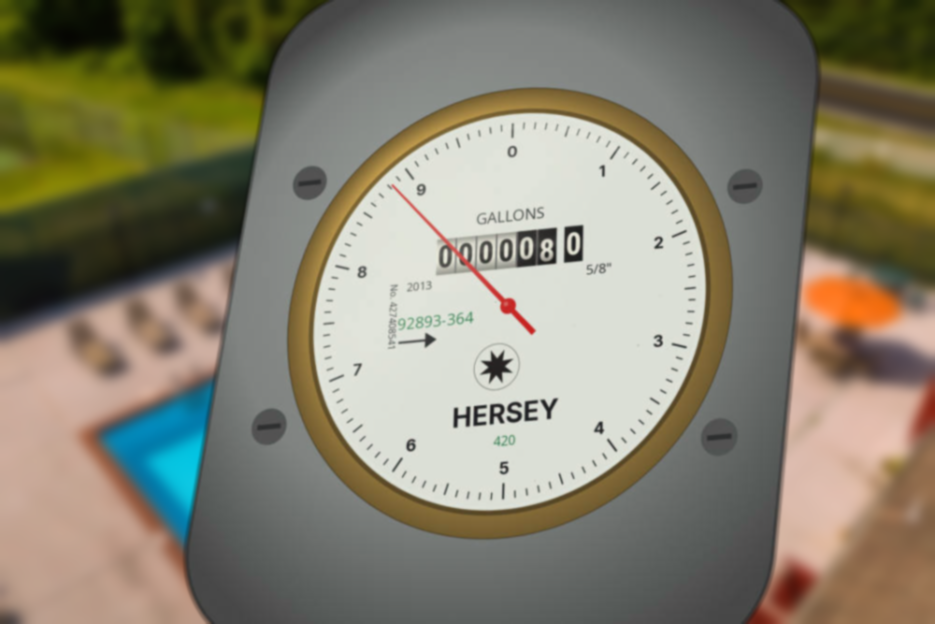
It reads 78.8 gal
